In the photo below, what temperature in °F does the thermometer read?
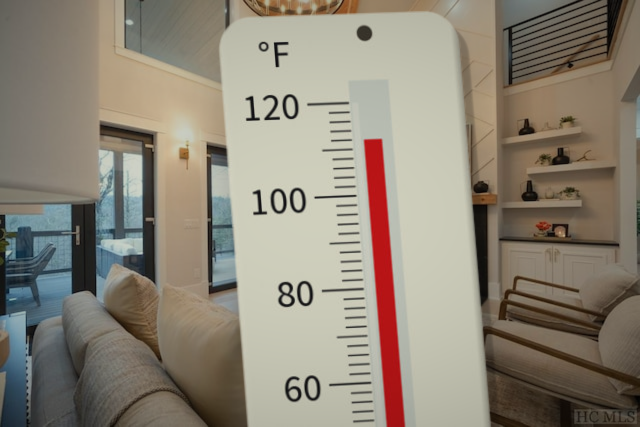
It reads 112 °F
